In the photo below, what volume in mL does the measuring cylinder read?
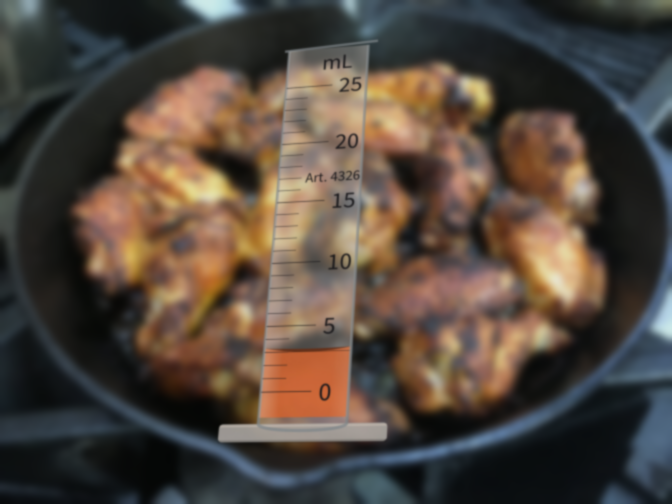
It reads 3 mL
